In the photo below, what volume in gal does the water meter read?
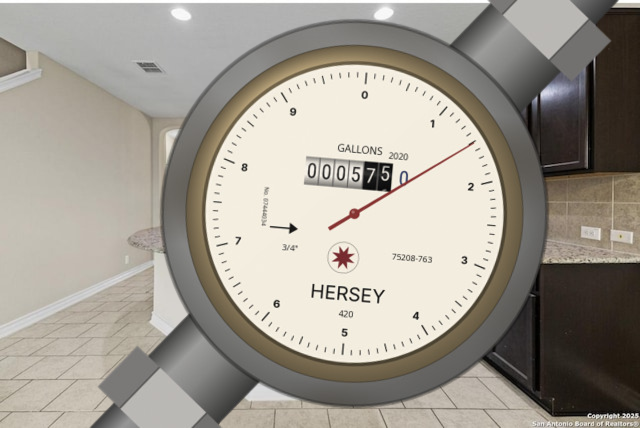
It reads 5751.5 gal
